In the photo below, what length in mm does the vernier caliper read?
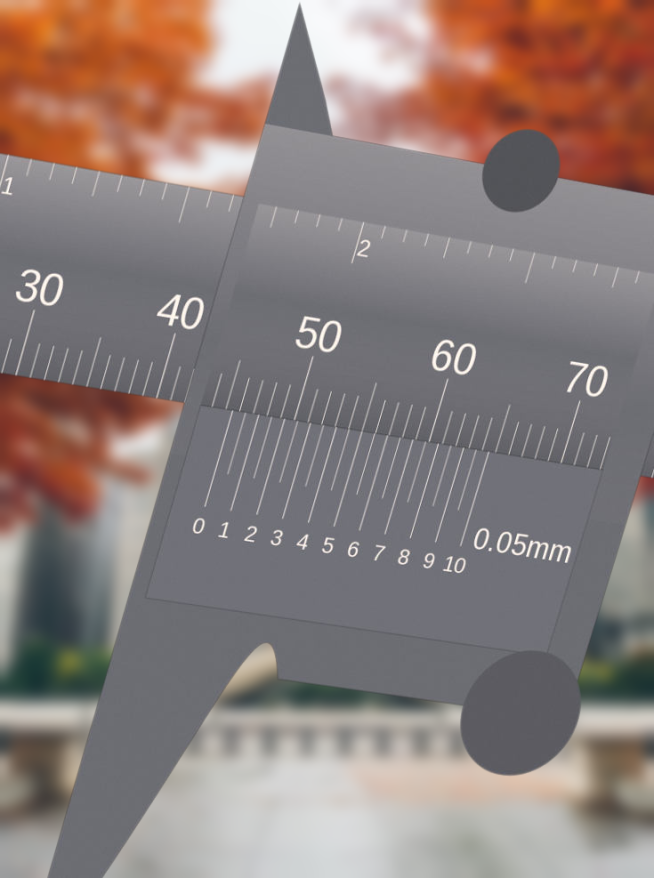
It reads 45.5 mm
